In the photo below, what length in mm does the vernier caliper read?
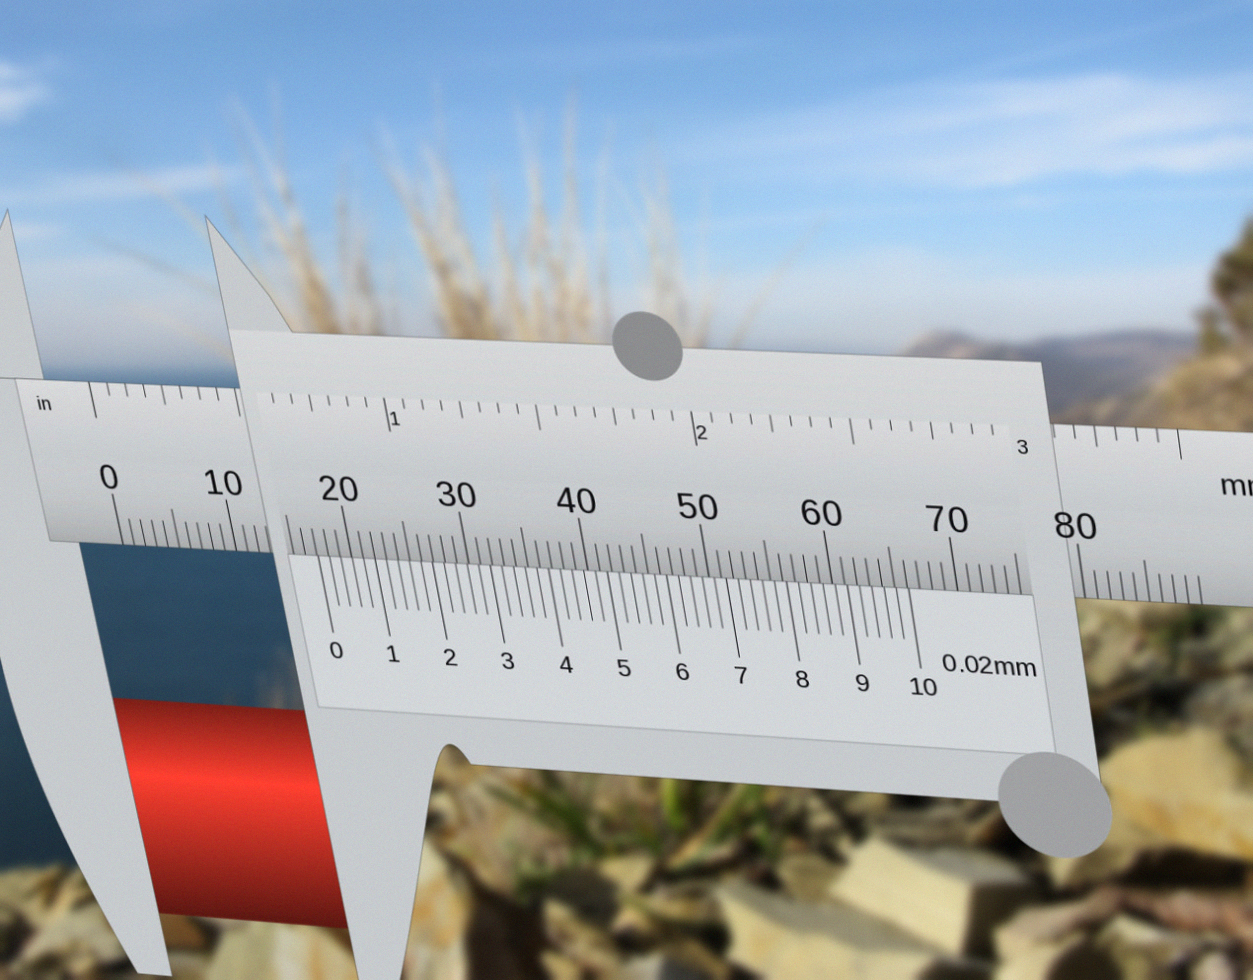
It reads 17.1 mm
